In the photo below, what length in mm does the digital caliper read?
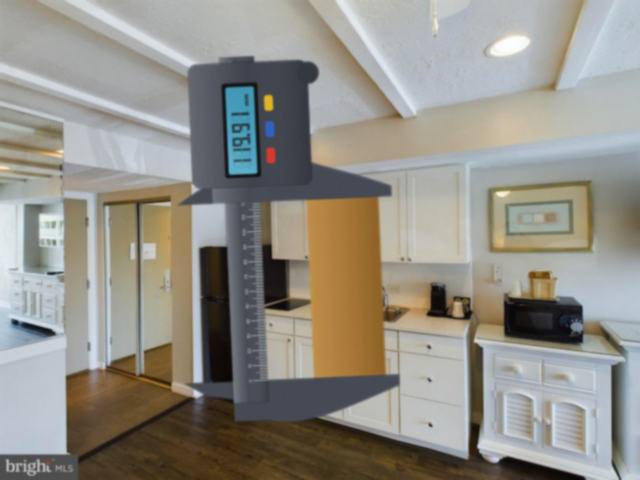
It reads 119.91 mm
